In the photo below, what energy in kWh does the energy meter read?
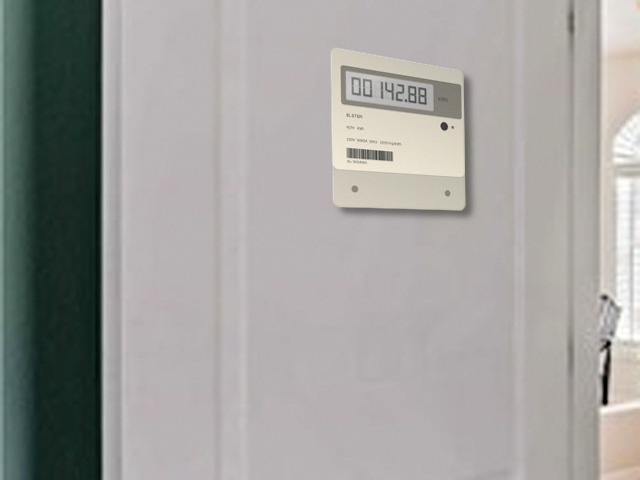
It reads 142.88 kWh
